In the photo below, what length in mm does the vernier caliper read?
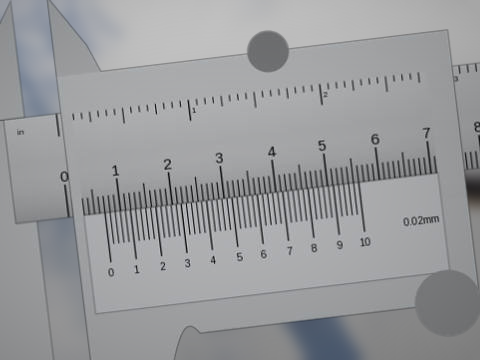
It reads 7.0 mm
